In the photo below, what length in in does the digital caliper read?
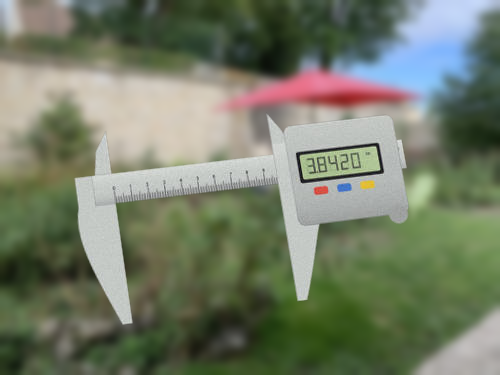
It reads 3.8420 in
